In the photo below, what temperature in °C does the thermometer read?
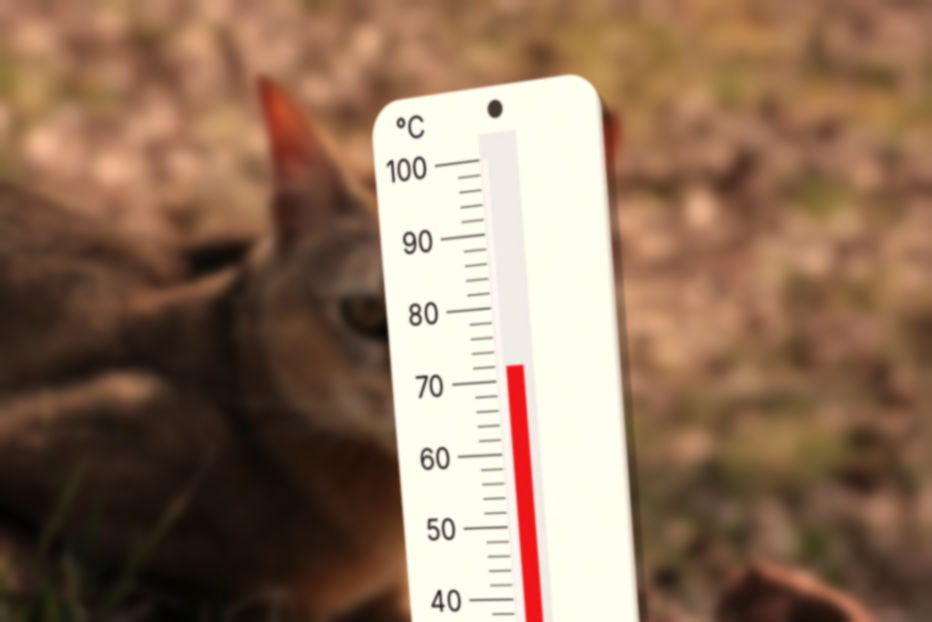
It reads 72 °C
